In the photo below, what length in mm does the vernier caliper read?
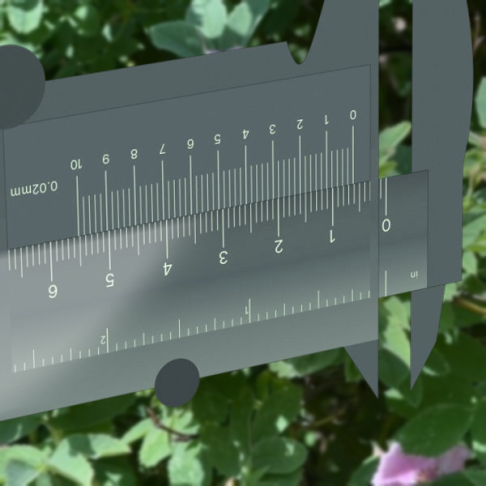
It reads 6.2 mm
